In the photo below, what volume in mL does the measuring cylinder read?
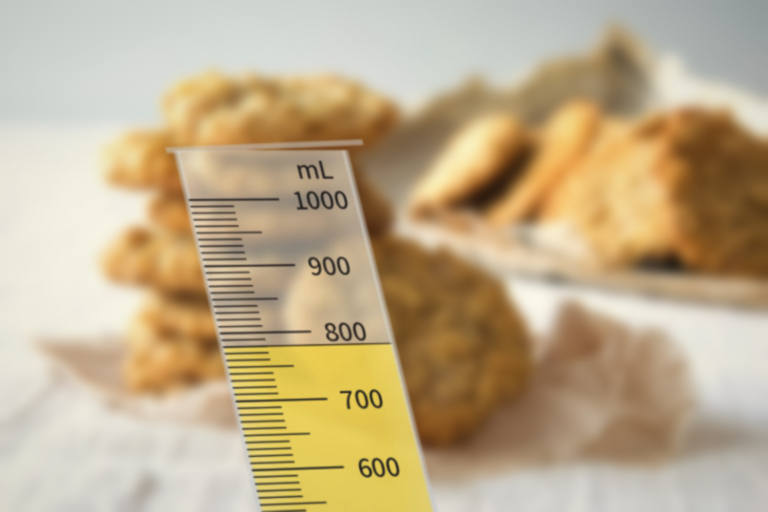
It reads 780 mL
